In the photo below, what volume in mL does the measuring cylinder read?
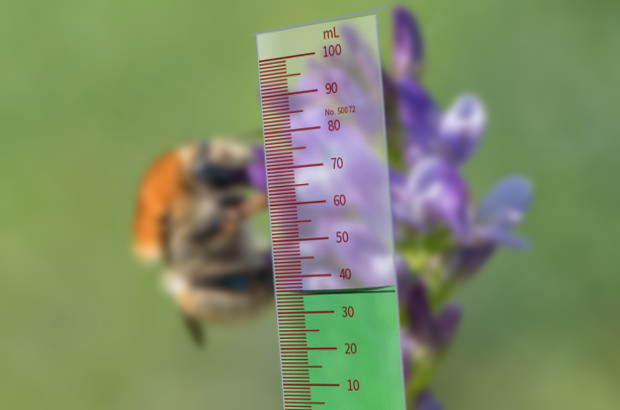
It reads 35 mL
